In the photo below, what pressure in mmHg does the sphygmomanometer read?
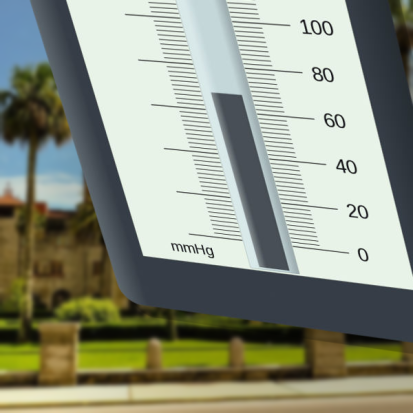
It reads 68 mmHg
